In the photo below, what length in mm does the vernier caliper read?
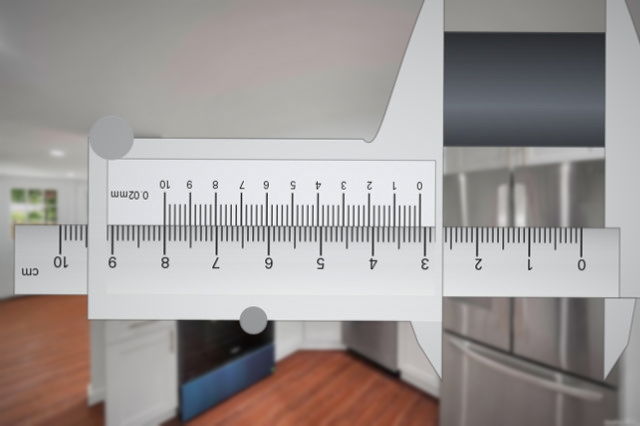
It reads 31.0 mm
